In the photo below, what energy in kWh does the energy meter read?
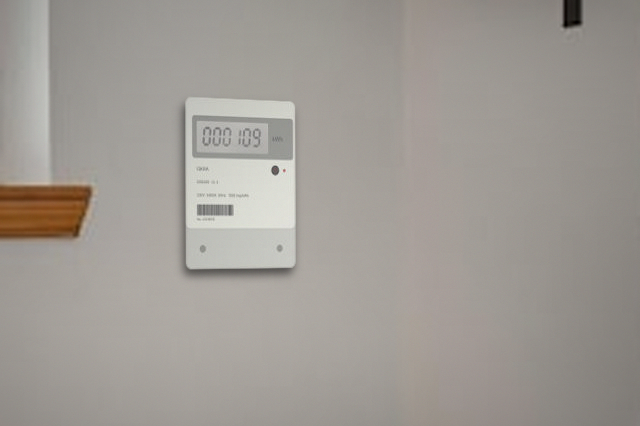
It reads 109 kWh
